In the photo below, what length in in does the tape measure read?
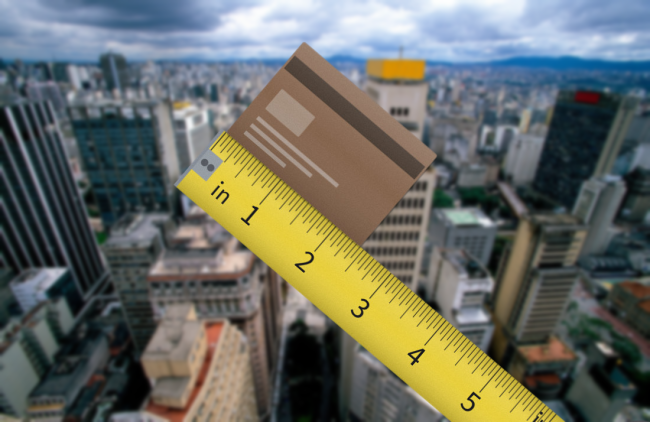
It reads 2.4375 in
